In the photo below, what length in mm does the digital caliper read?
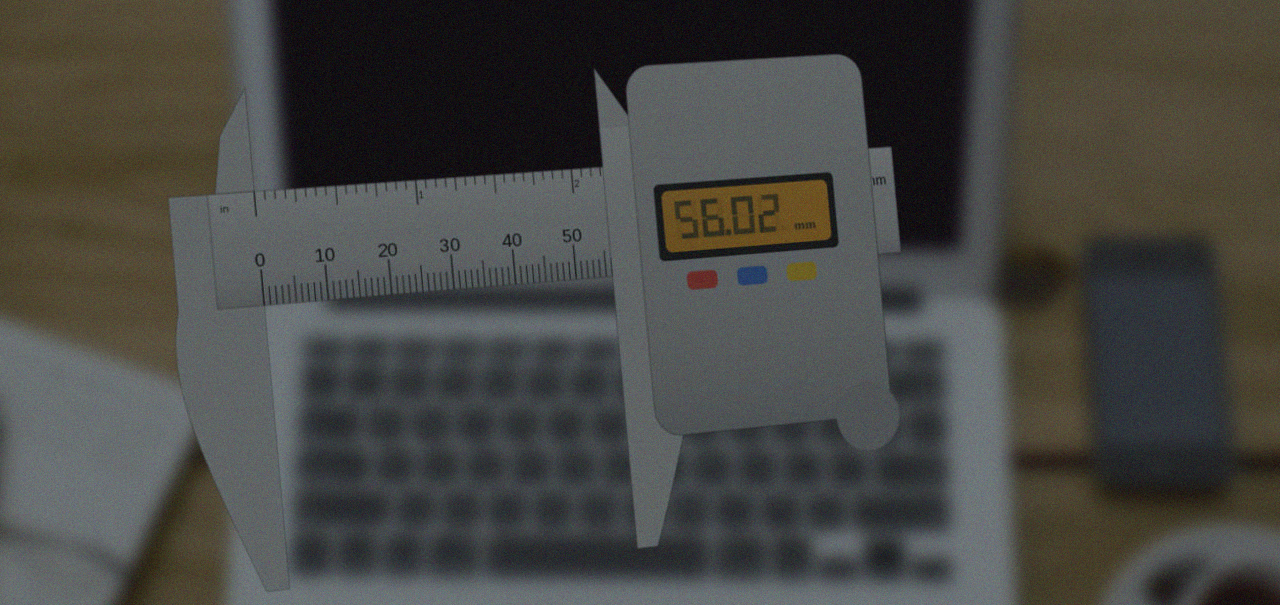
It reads 56.02 mm
